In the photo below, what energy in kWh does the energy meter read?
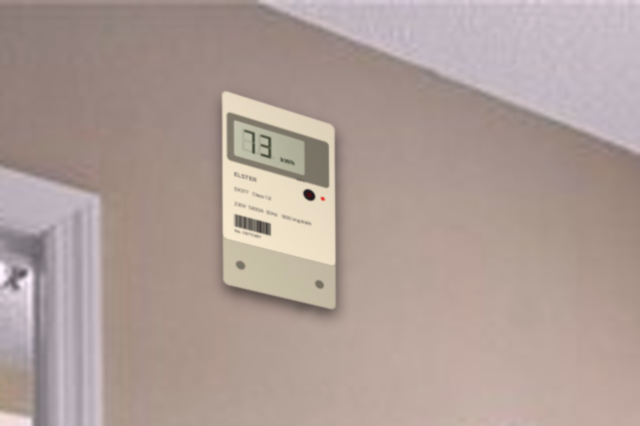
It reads 73 kWh
